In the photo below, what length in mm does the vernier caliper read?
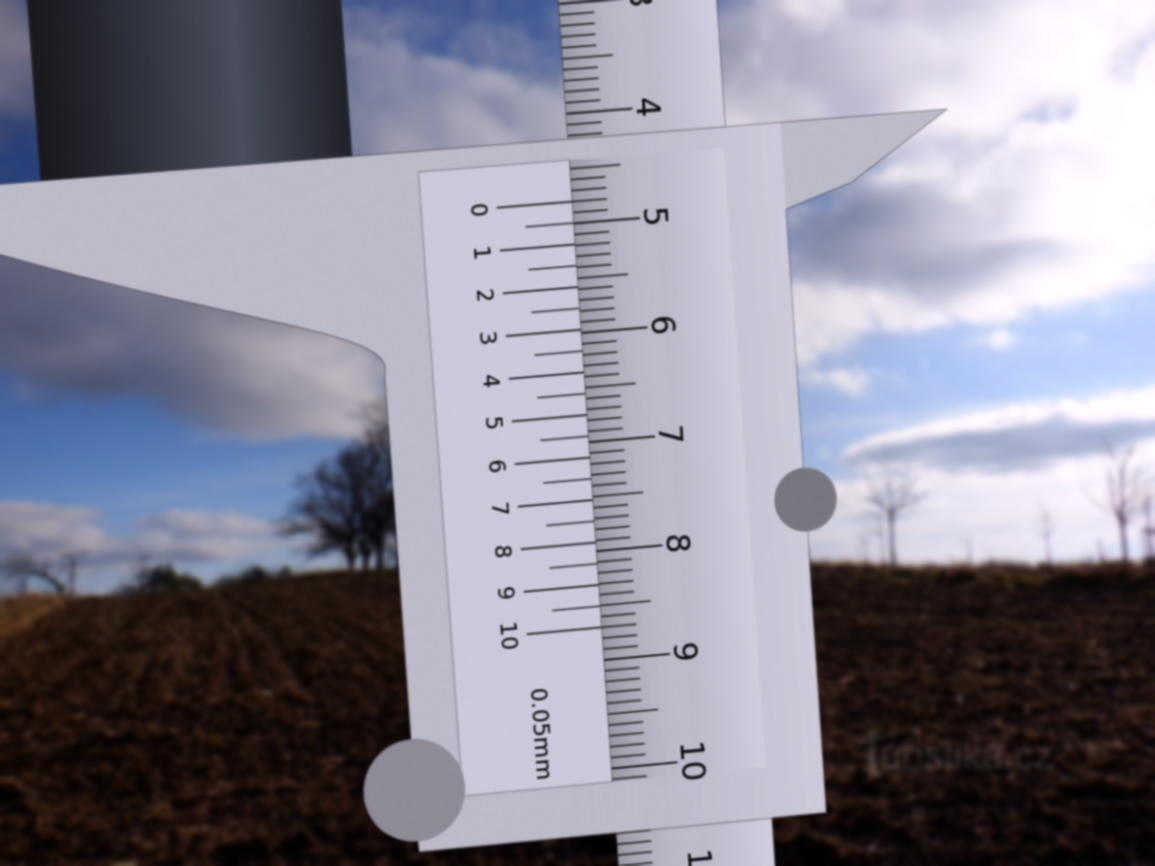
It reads 48.0 mm
